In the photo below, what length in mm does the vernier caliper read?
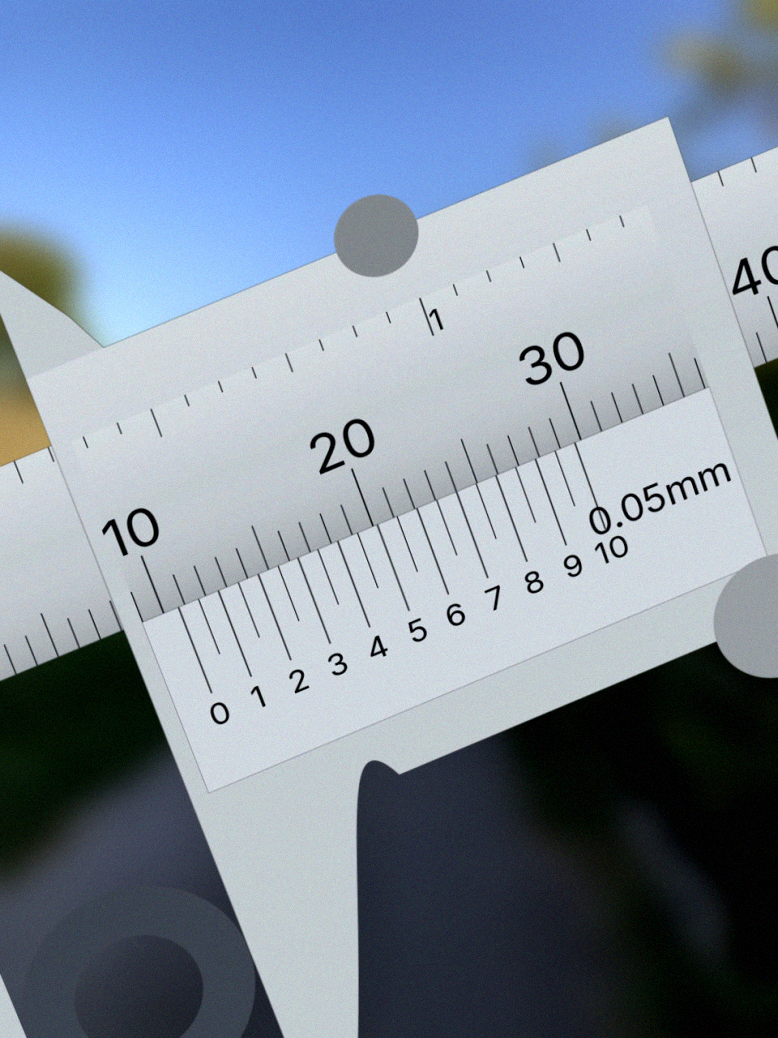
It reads 10.70 mm
